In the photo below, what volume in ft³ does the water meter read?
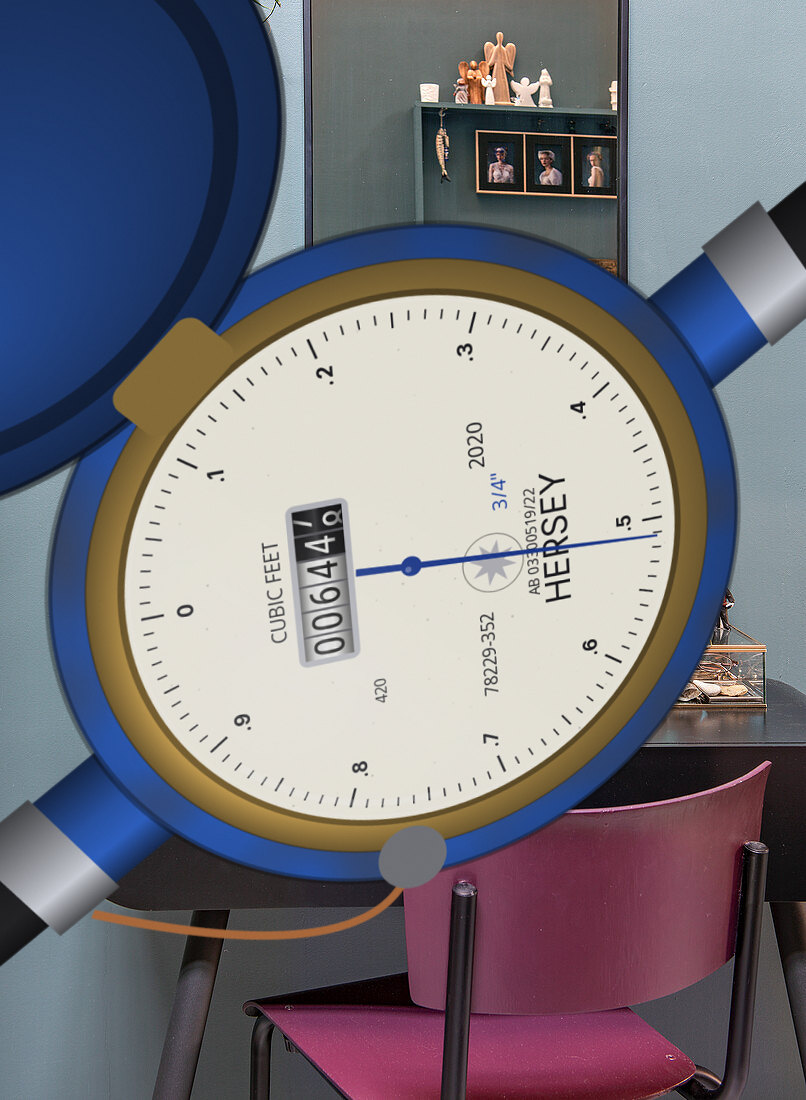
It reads 6447.51 ft³
